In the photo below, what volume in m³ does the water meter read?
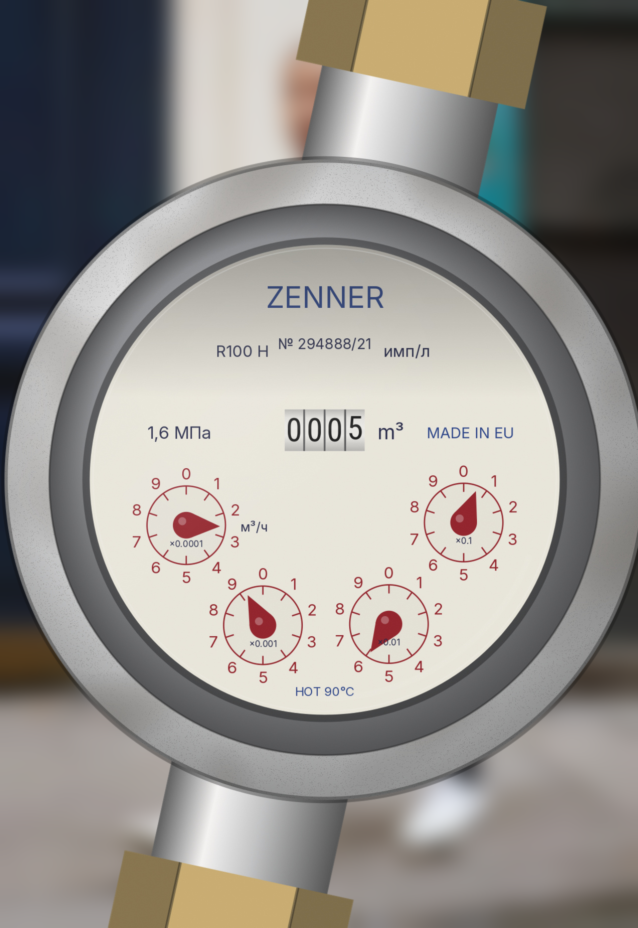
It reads 5.0592 m³
